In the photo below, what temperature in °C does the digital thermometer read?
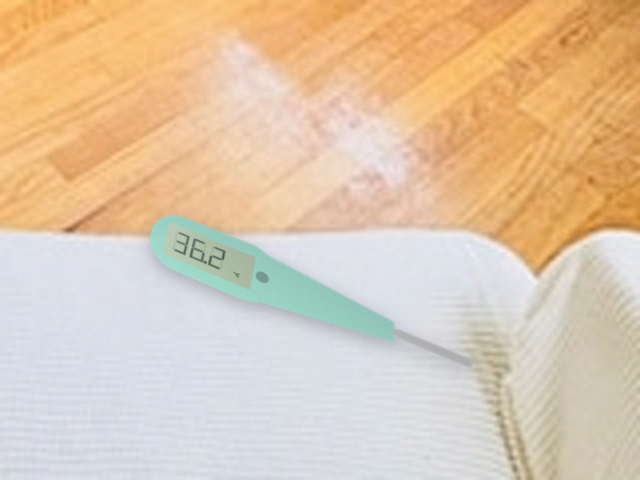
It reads 36.2 °C
